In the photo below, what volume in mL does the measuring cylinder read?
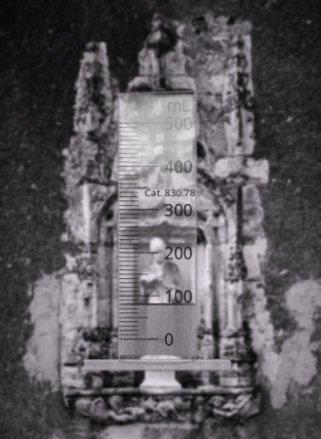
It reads 80 mL
